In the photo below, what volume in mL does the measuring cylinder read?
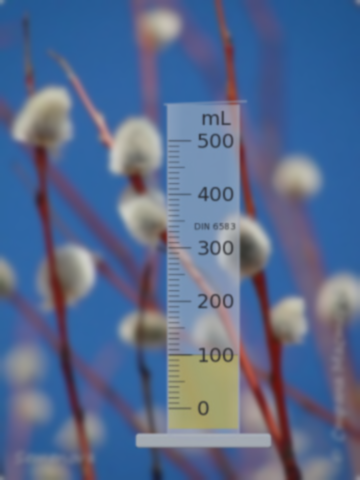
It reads 100 mL
